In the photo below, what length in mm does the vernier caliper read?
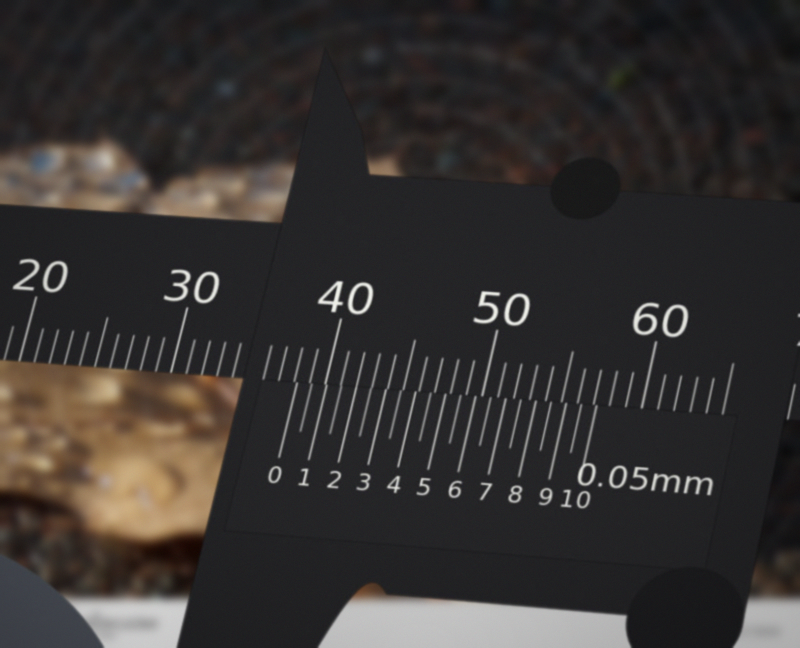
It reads 38.2 mm
